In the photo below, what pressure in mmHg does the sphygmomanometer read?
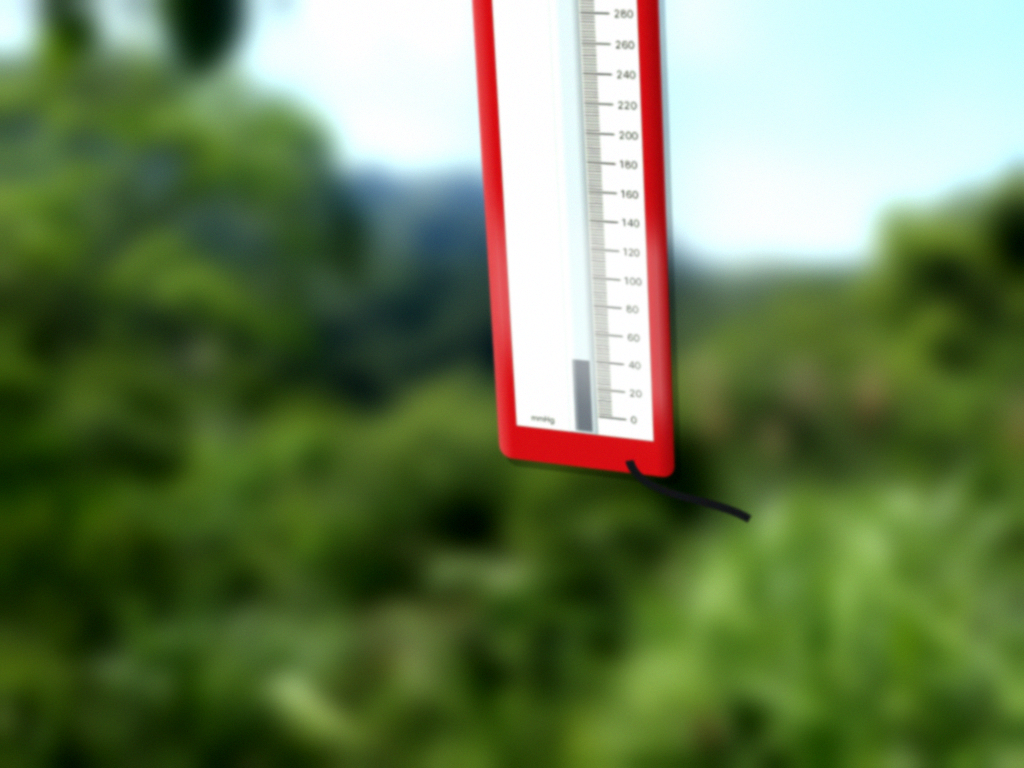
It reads 40 mmHg
